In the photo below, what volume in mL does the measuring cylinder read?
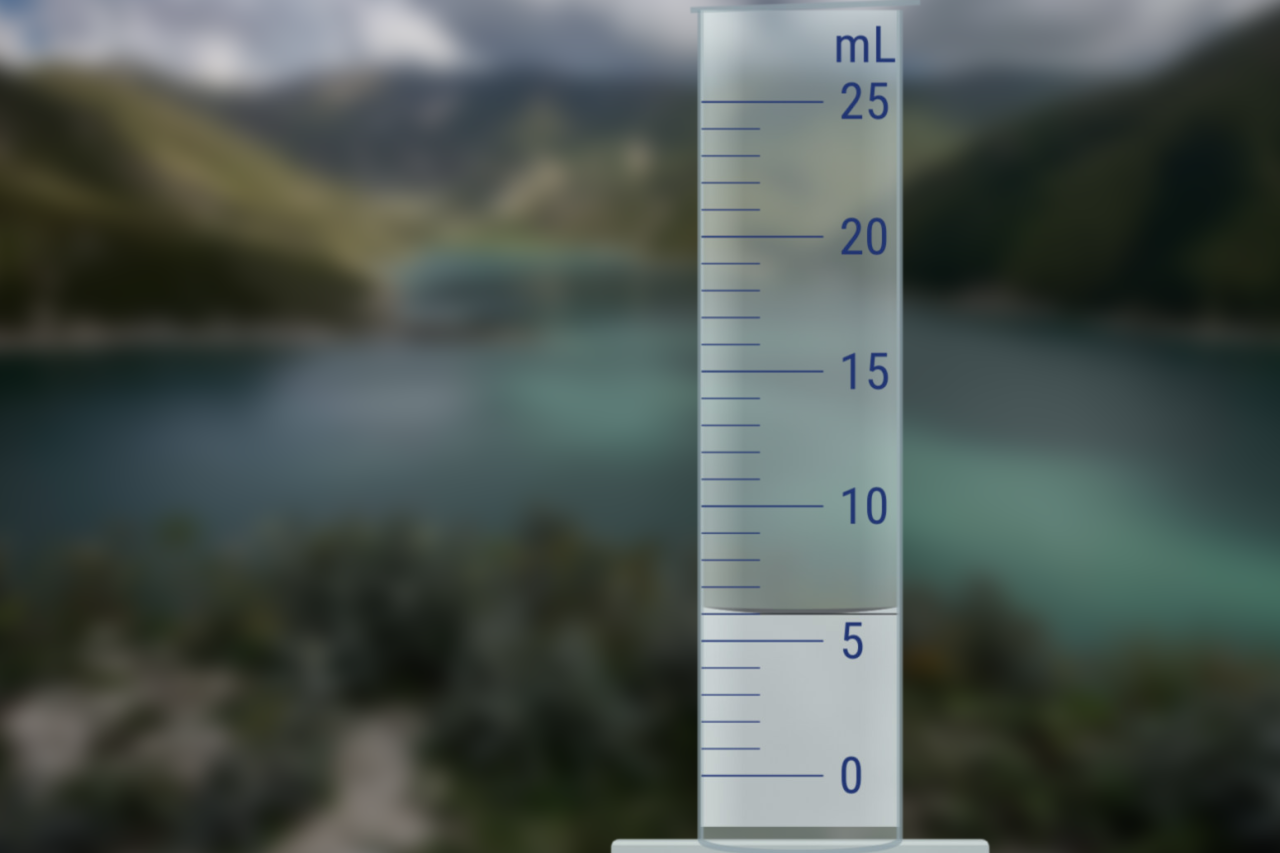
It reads 6 mL
